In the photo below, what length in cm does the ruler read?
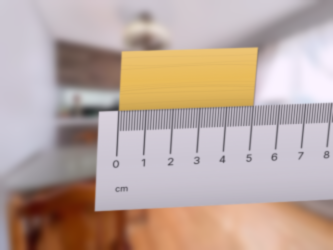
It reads 5 cm
